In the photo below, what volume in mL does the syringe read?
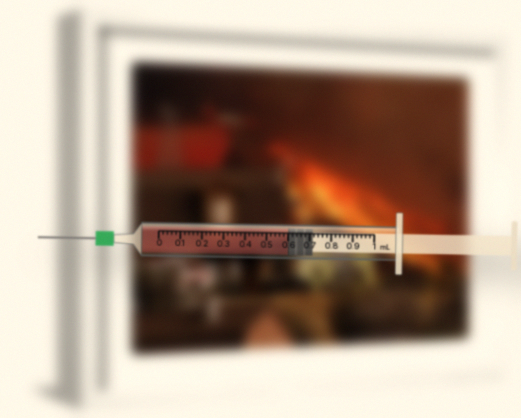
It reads 0.6 mL
